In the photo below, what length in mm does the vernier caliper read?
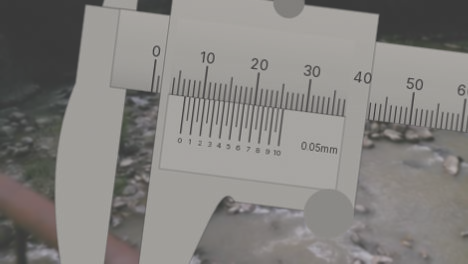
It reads 6.5 mm
